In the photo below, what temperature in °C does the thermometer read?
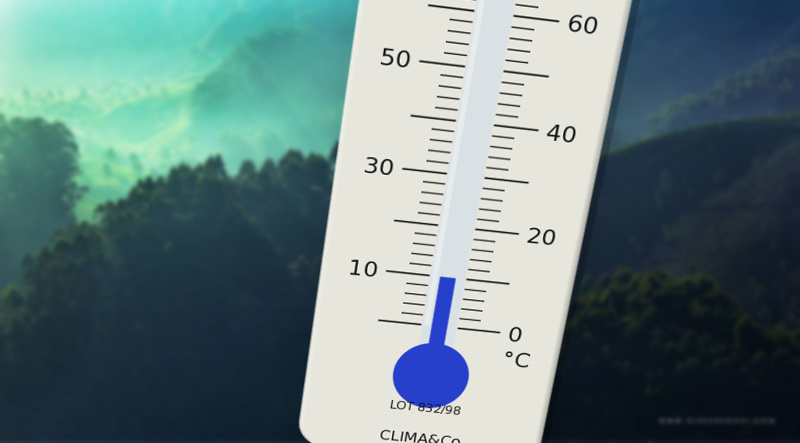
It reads 10 °C
